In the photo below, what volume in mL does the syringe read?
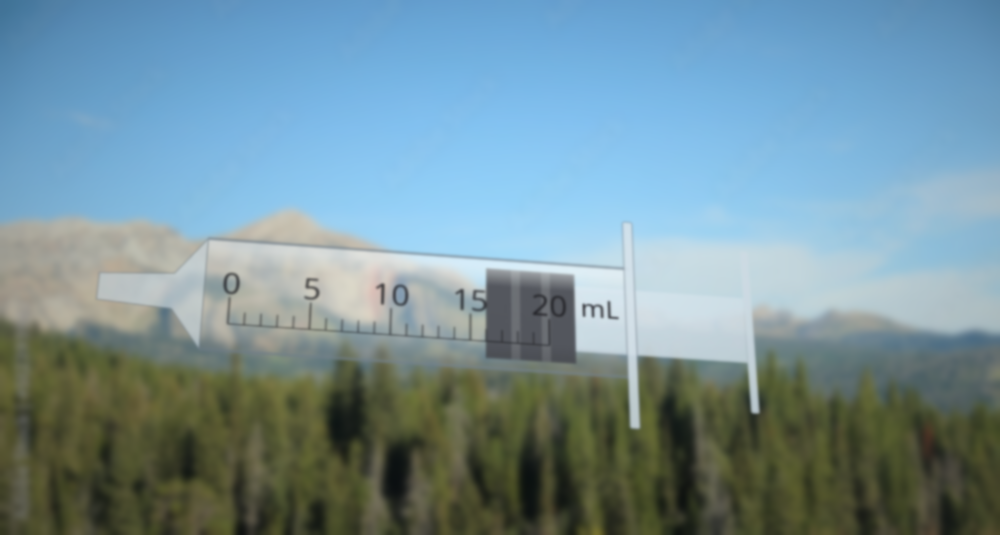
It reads 16 mL
